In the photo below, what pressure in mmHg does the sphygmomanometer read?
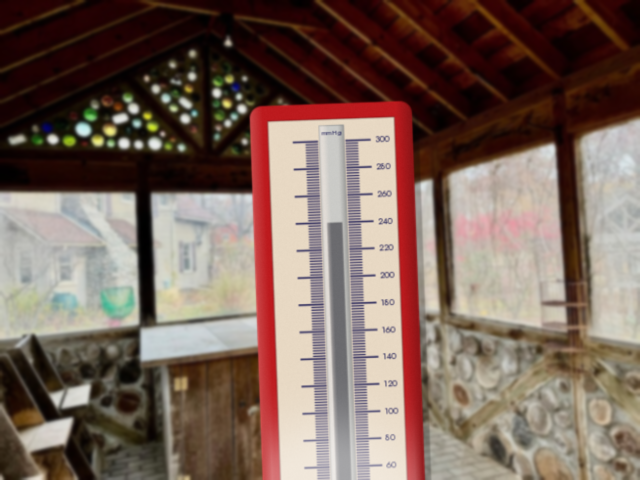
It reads 240 mmHg
